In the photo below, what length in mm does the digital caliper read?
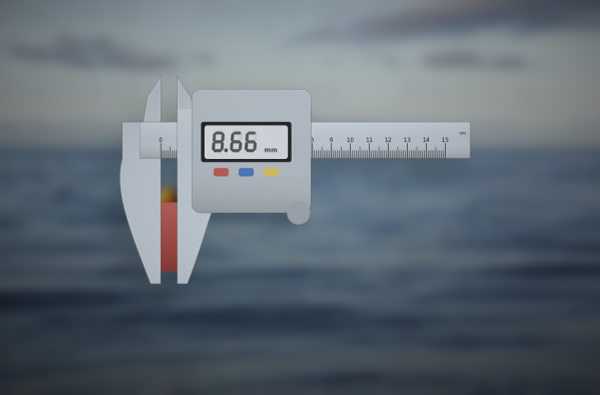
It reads 8.66 mm
